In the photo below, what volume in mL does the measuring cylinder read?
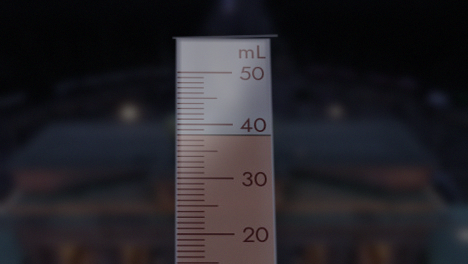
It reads 38 mL
